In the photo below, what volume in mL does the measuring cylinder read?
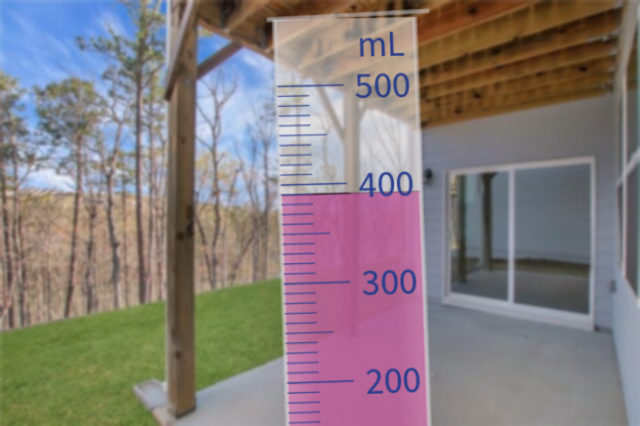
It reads 390 mL
